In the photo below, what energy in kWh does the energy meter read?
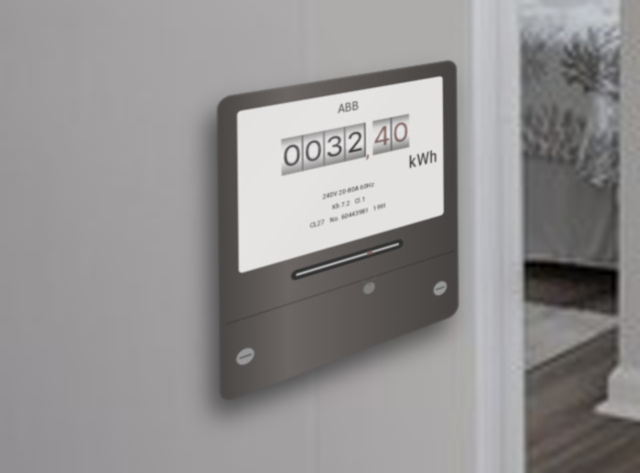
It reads 32.40 kWh
